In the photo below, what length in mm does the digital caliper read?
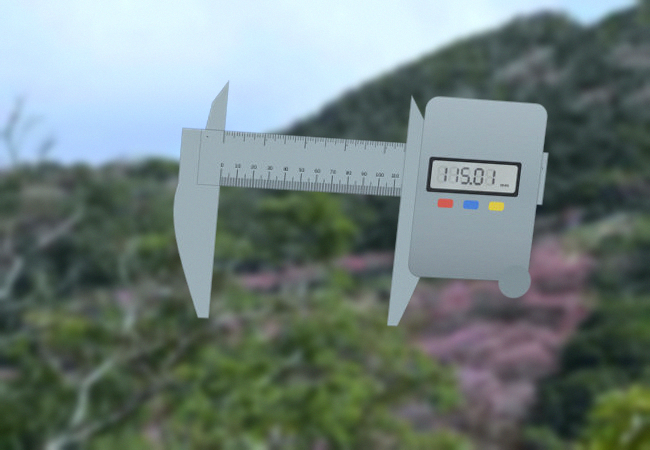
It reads 115.01 mm
